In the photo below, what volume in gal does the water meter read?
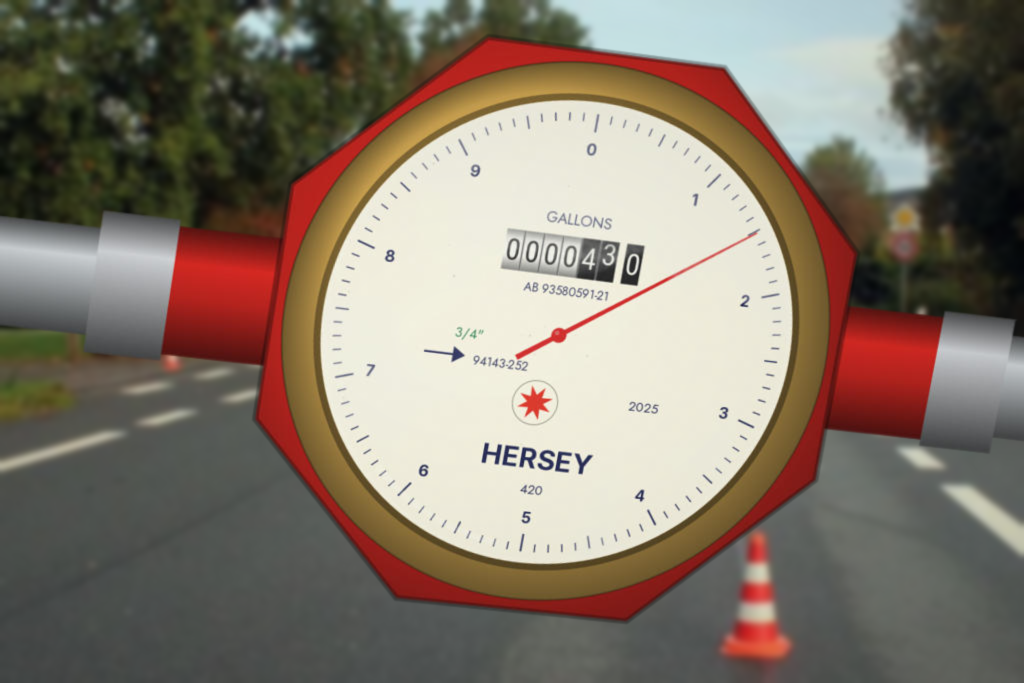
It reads 431.5 gal
